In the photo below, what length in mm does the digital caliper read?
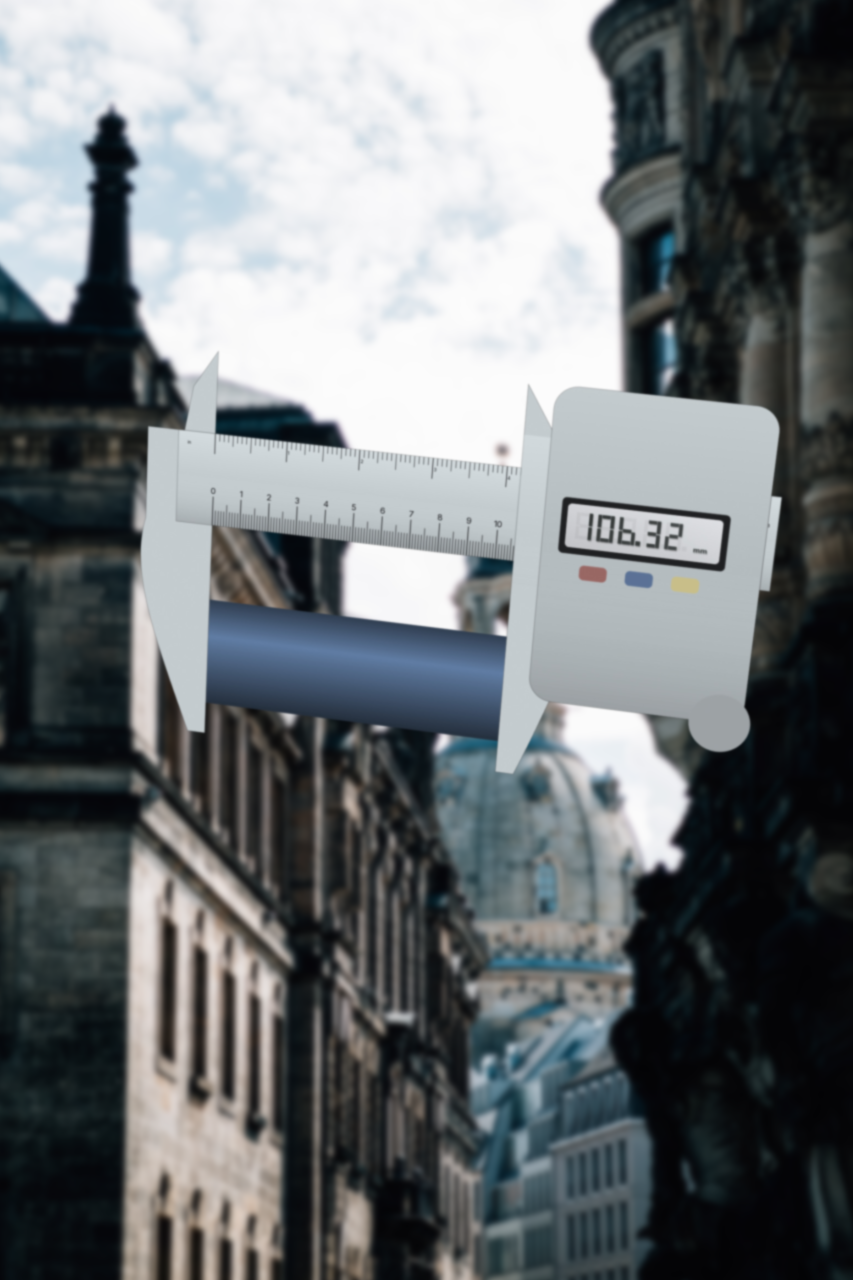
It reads 106.32 mm
